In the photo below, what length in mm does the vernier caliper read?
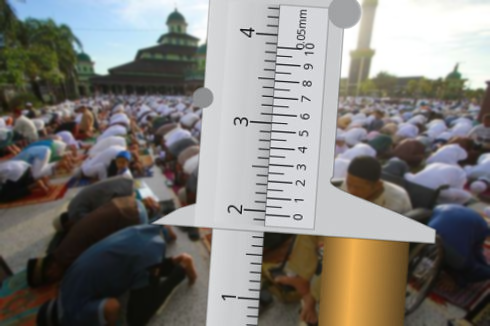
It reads 19.6 mm
